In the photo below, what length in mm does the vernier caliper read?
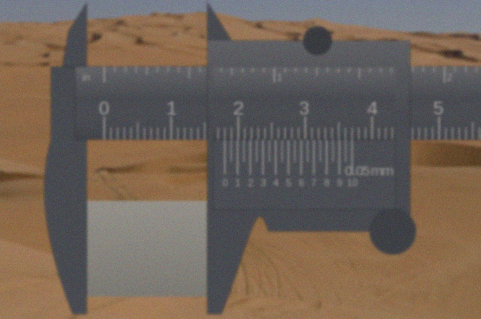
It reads 18.0 mm
